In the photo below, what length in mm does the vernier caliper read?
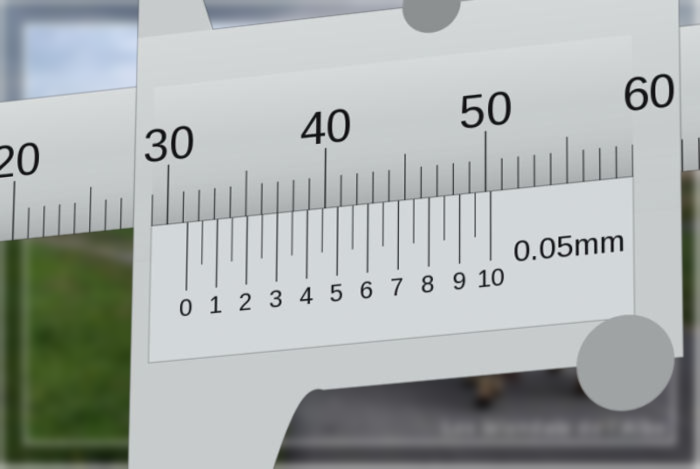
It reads 31.3 mm
